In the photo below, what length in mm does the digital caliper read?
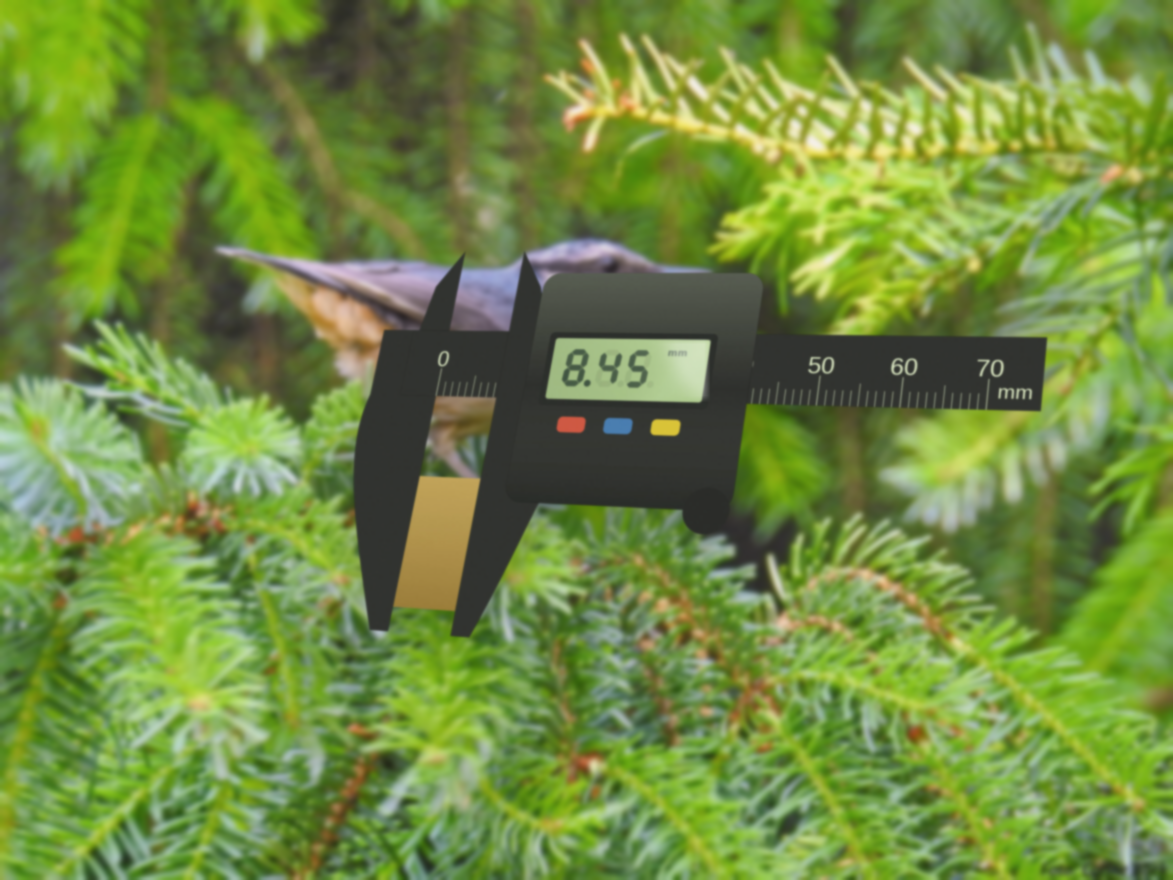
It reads 8.45 mm
